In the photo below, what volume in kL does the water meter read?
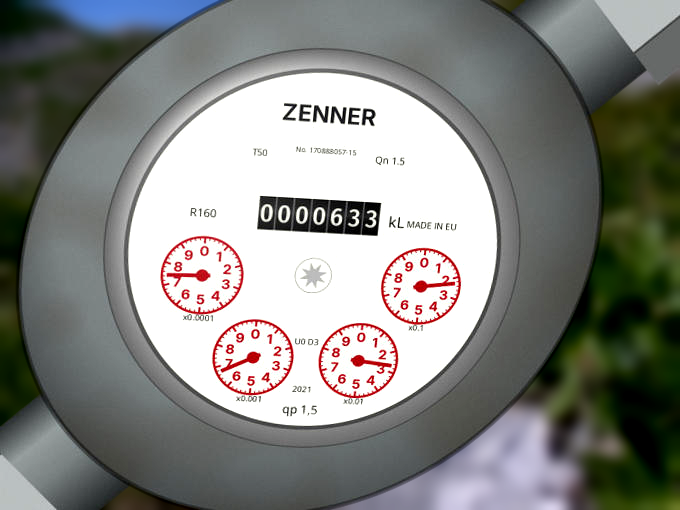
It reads 633.2267 kL
